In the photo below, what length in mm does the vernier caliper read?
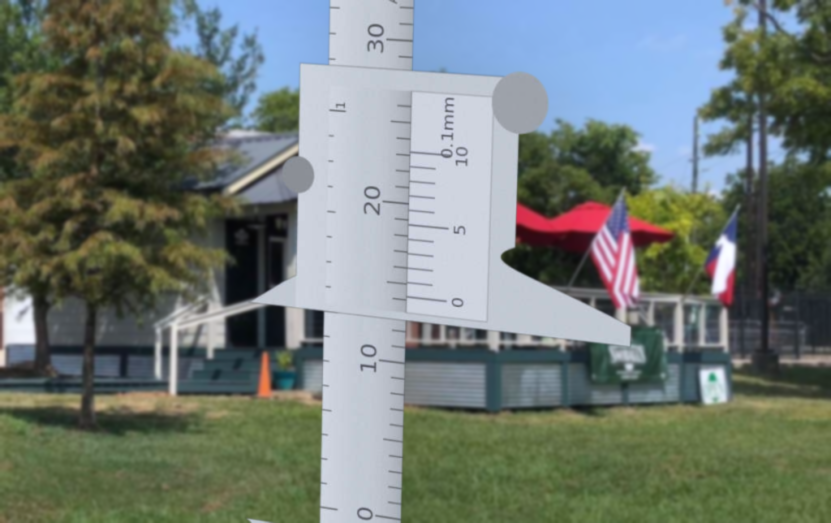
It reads 14.2 mm
